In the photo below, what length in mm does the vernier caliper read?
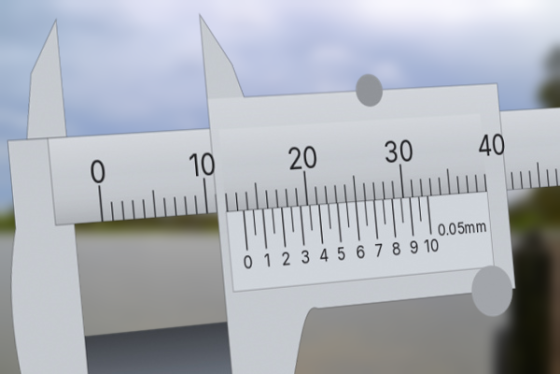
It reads 13.6 mm
